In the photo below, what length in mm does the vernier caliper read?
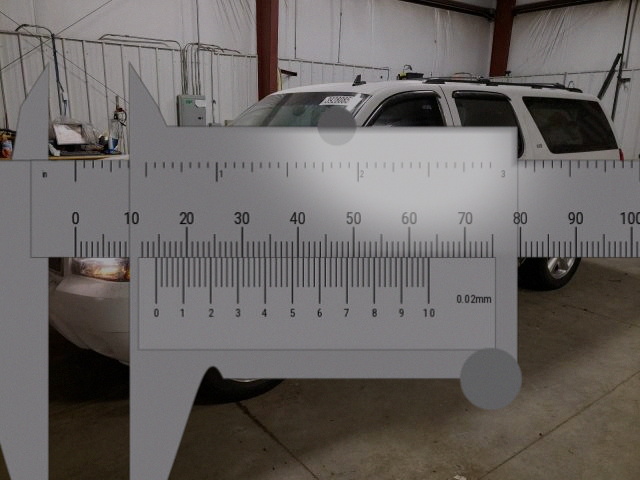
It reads 14.5 mm
